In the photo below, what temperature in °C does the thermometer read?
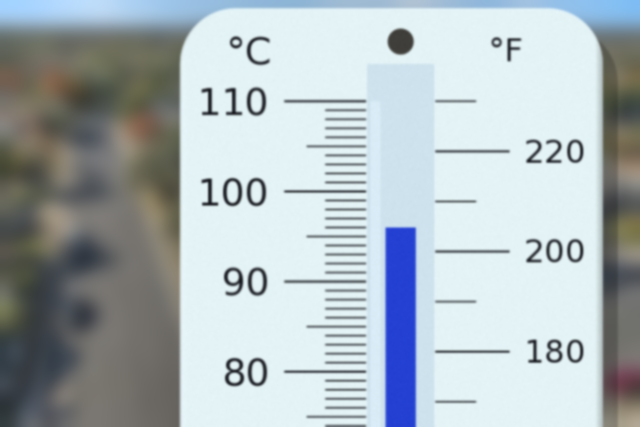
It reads 96 °C
